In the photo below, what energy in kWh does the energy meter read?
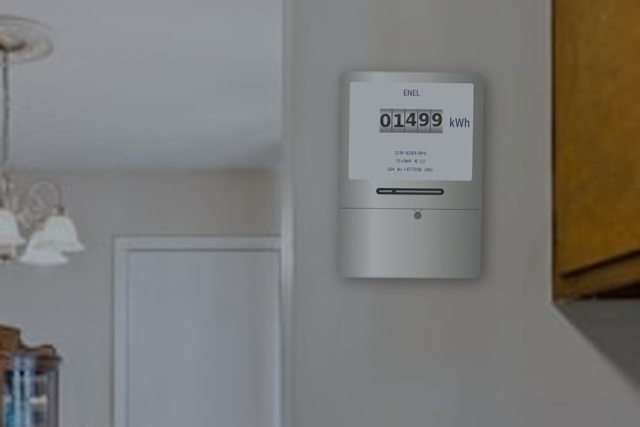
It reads 1499 kWh
